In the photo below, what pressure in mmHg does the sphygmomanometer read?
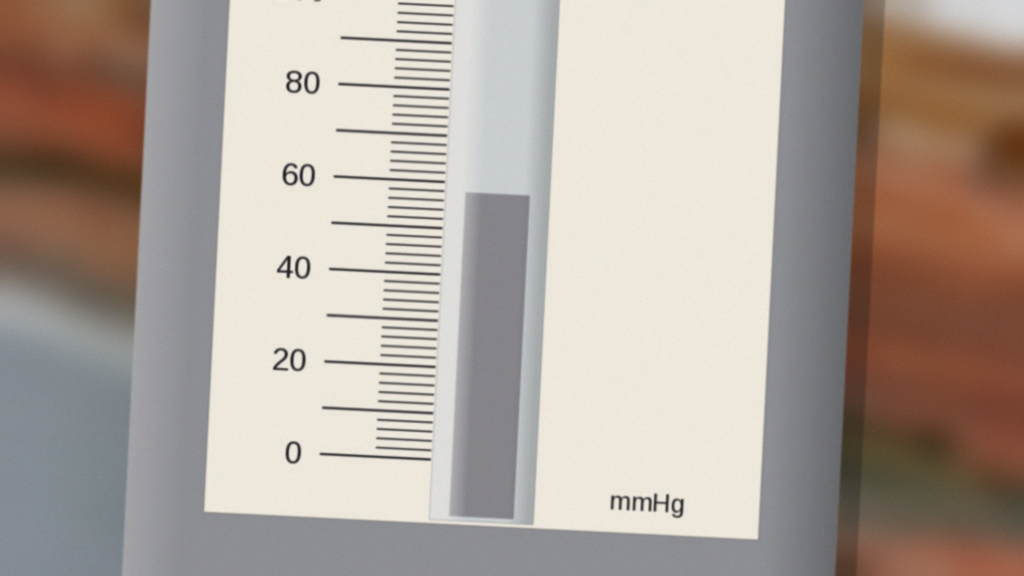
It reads 58 mmHg
